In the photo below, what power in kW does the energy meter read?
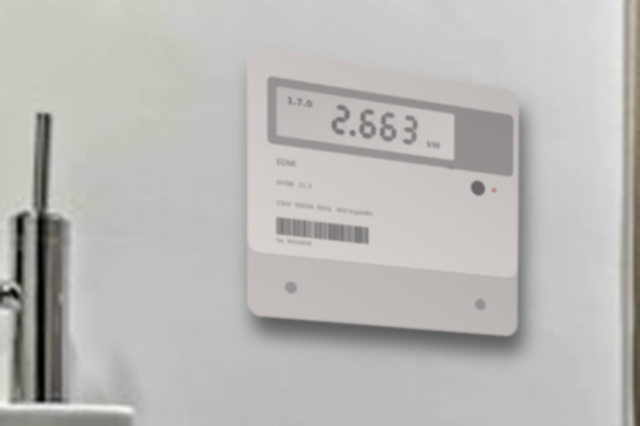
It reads 2.663 kW
